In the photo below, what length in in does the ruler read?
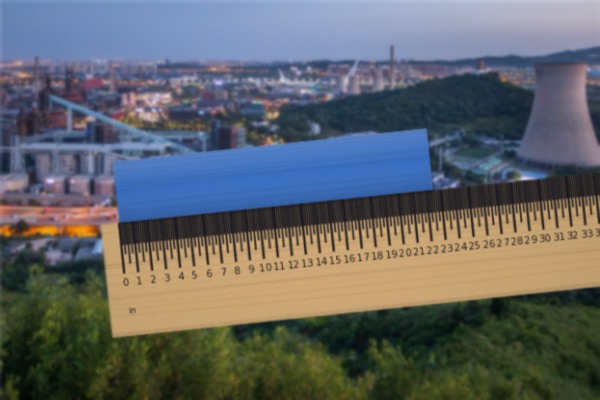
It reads 22.5 in
